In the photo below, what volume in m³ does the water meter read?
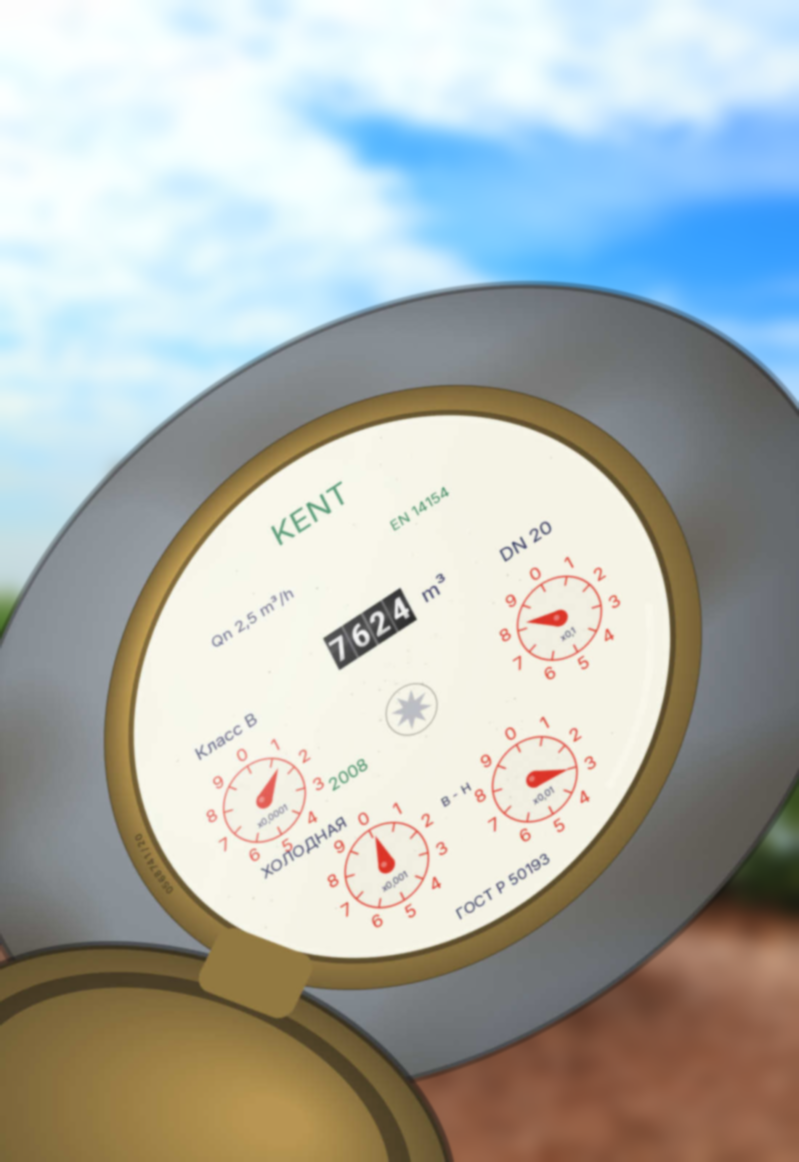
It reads 7624.8301 m³
